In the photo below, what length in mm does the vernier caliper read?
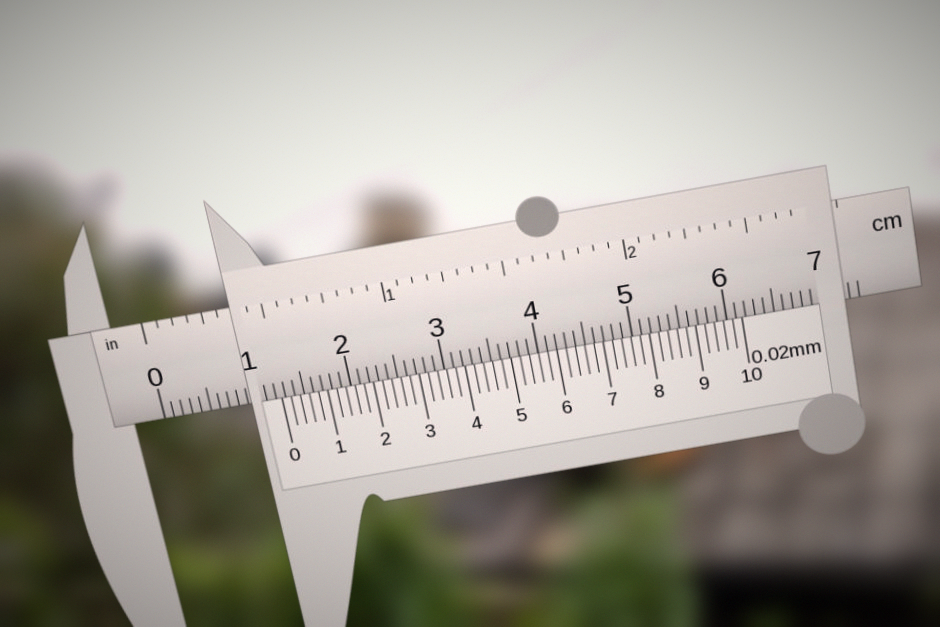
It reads 12.6 mm
